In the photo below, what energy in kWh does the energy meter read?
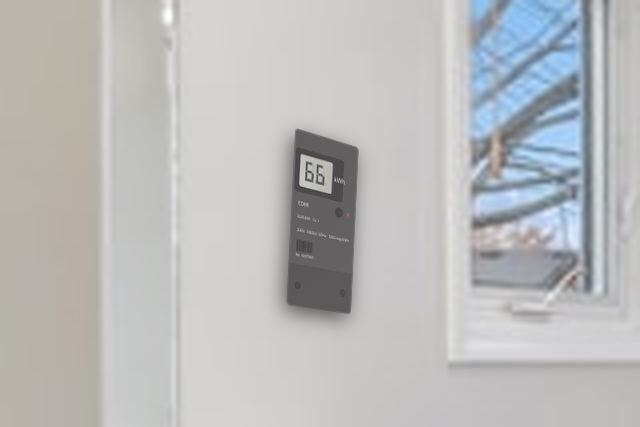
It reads 66 kWh
